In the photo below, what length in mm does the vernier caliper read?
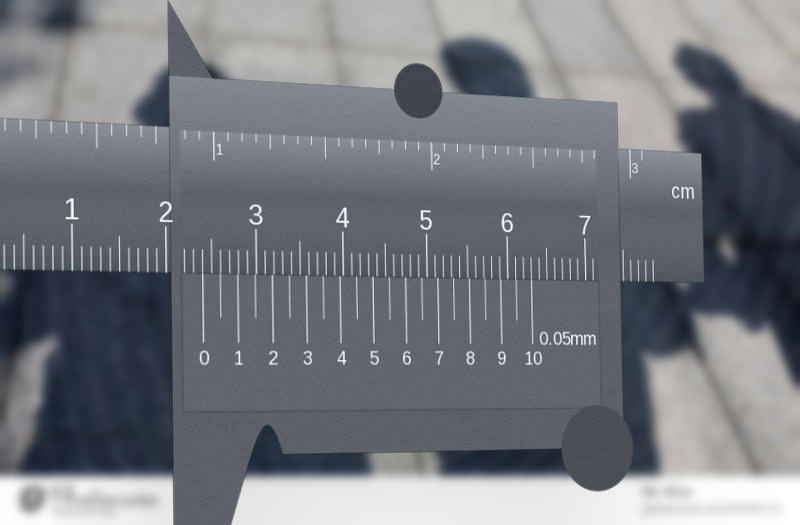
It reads 24.0 mm
